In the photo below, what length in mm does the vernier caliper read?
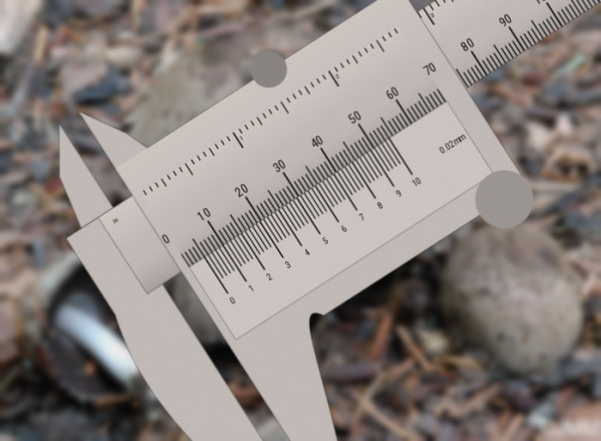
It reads 5.0 mm
